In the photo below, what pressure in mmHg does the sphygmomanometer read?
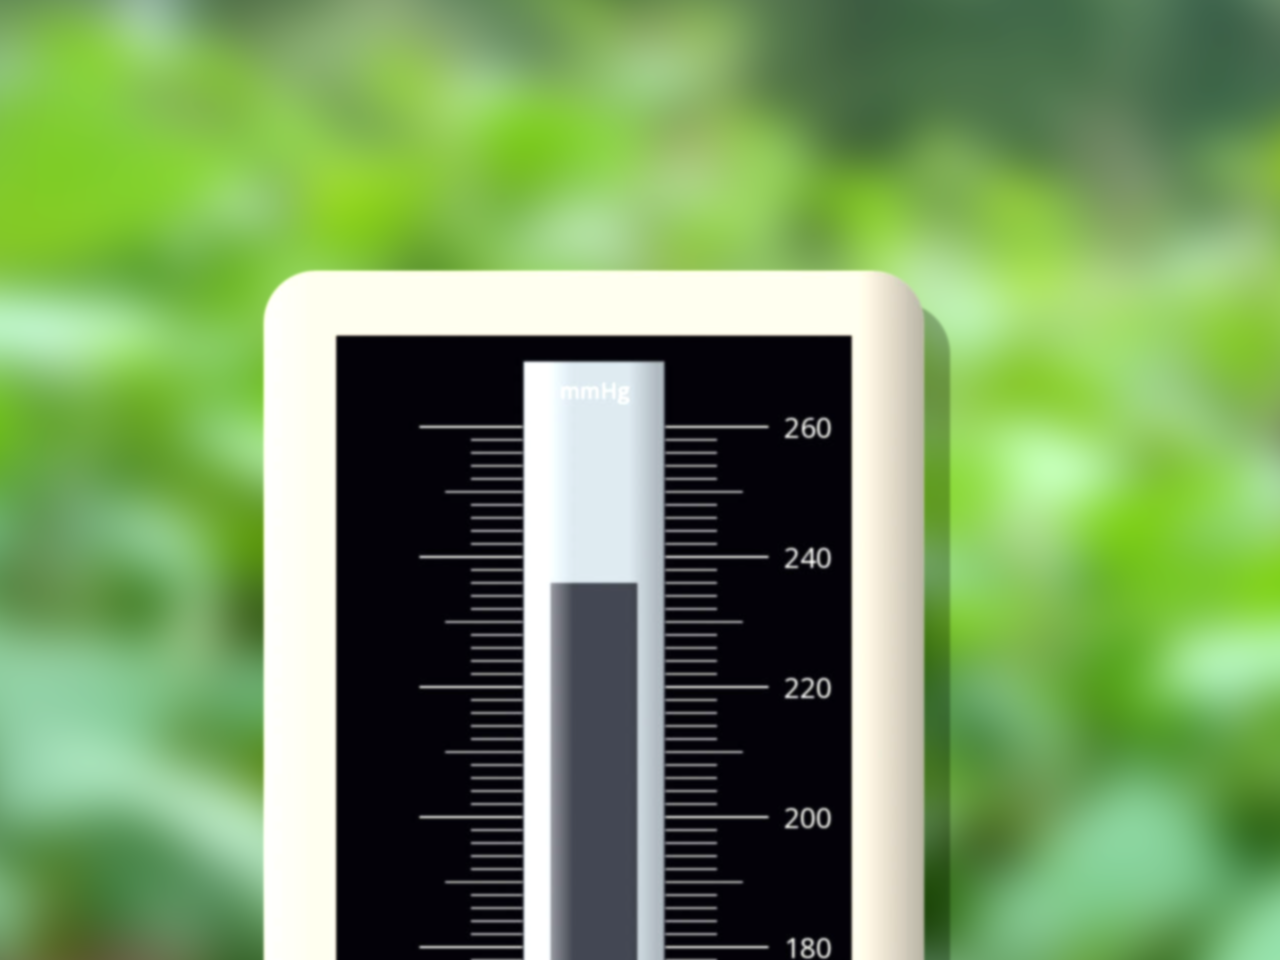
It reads 236 mmHg
